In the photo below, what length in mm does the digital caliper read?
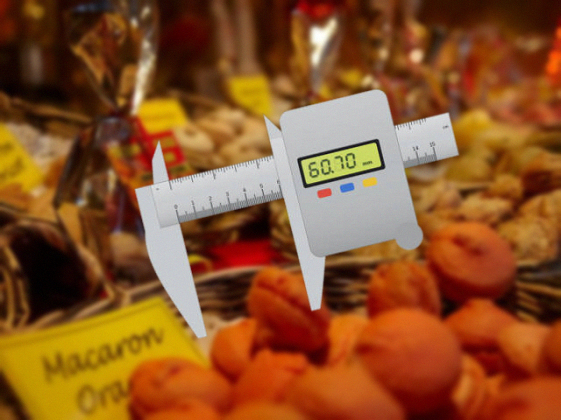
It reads 60.70 mm
